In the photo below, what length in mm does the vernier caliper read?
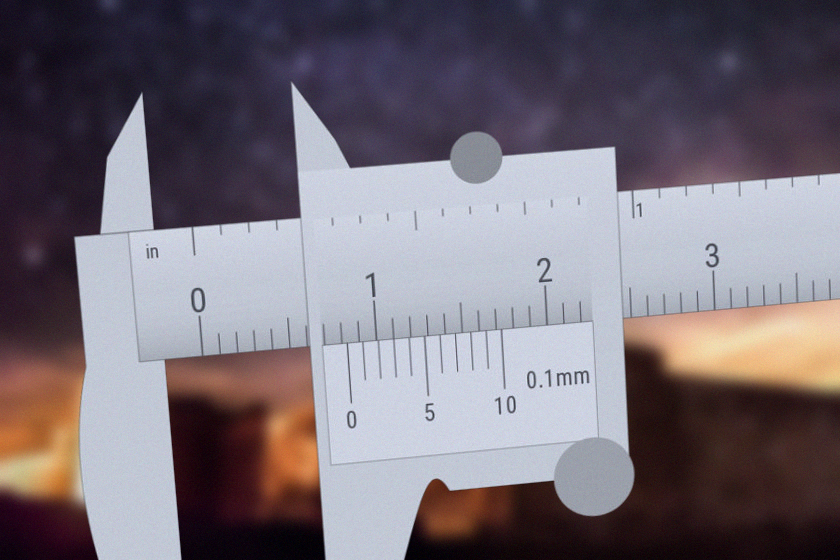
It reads 8.3 mm
